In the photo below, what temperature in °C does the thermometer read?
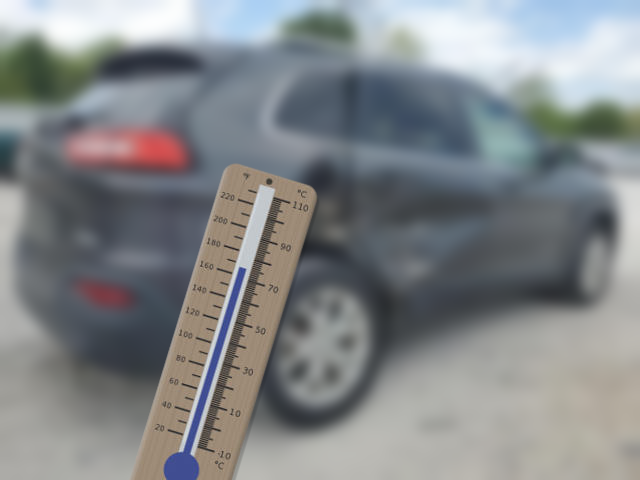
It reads 75 °C
